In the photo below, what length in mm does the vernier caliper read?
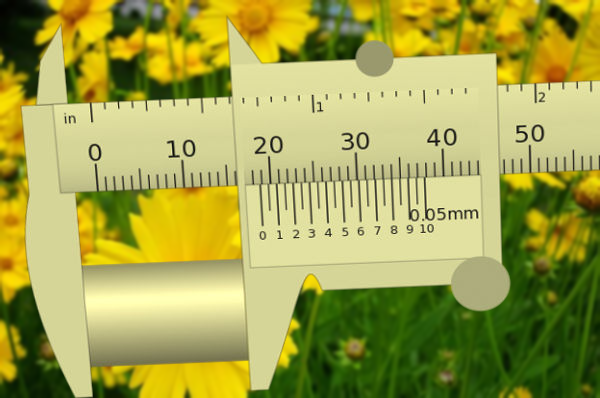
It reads 18.8 mm
